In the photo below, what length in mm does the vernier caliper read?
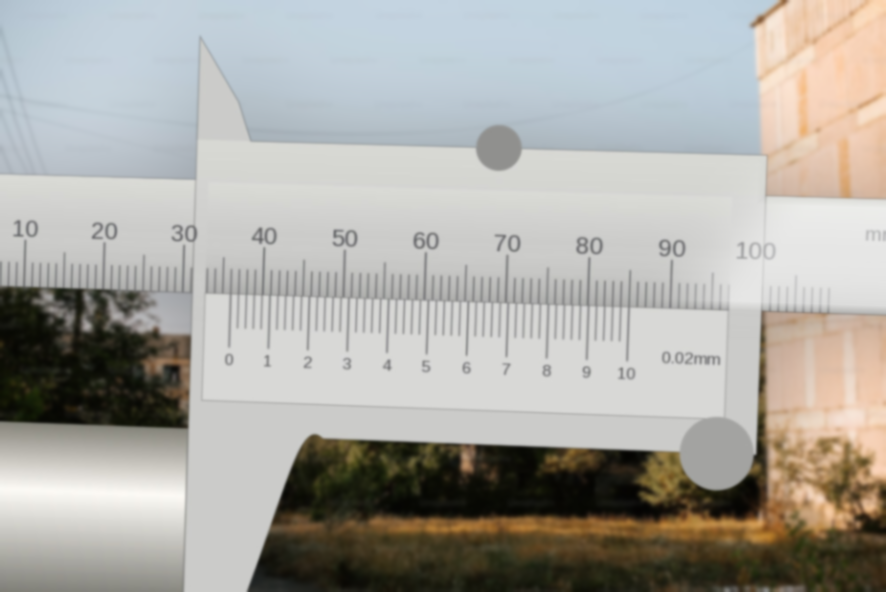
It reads 36.0 mm
